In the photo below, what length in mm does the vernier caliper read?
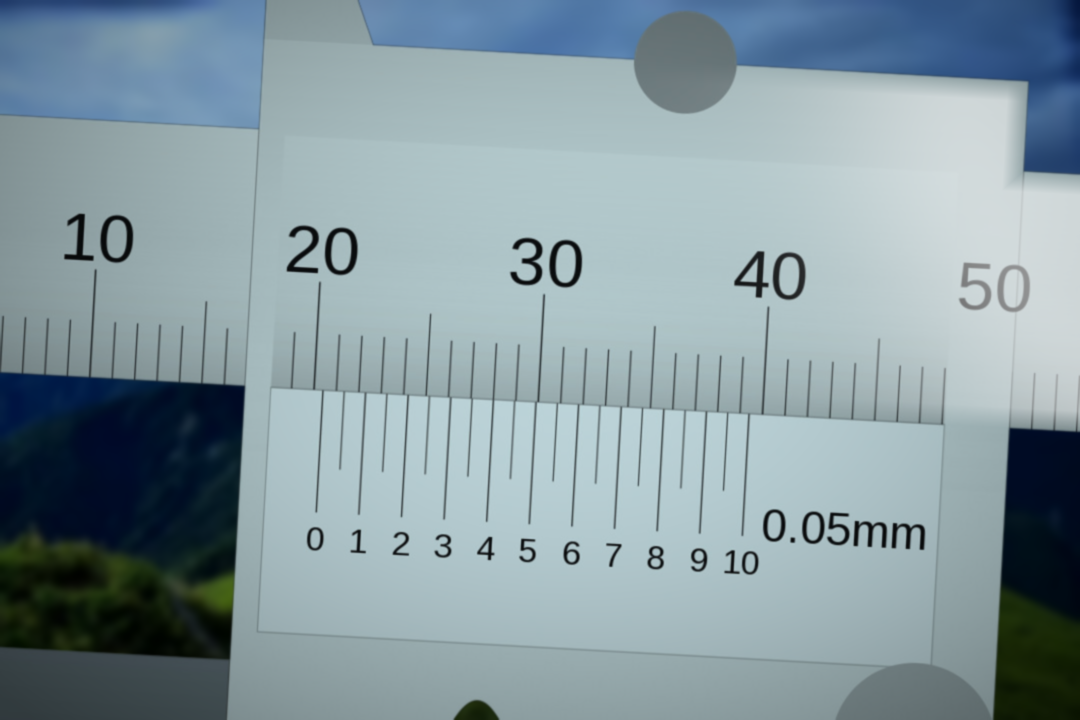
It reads 20.4 mm
